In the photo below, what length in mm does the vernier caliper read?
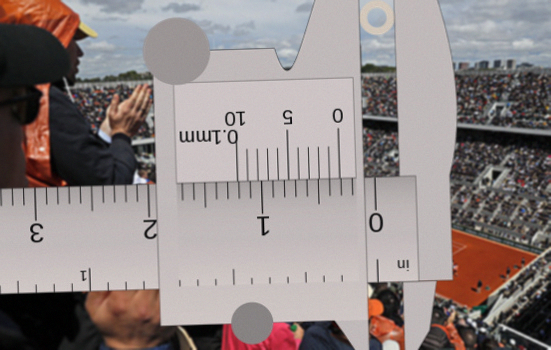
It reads 3.1 mm
